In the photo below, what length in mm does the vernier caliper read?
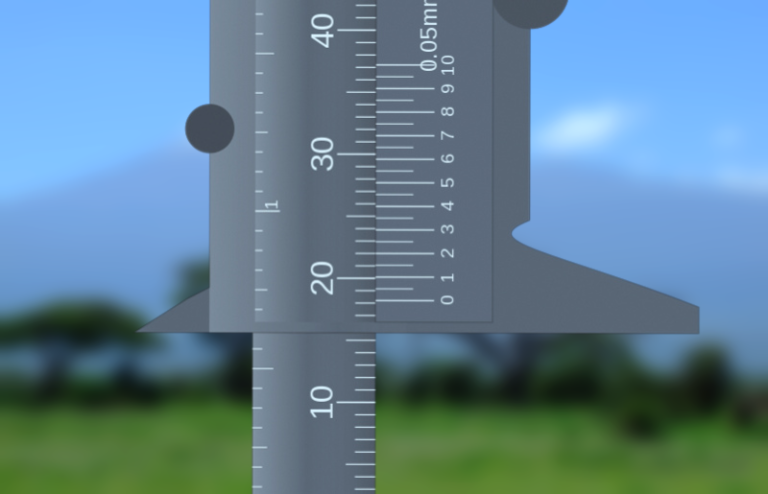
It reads 18.2 mm
